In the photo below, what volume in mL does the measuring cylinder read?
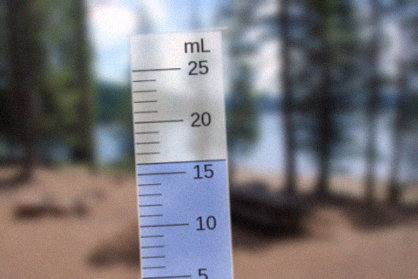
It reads 16 mL
